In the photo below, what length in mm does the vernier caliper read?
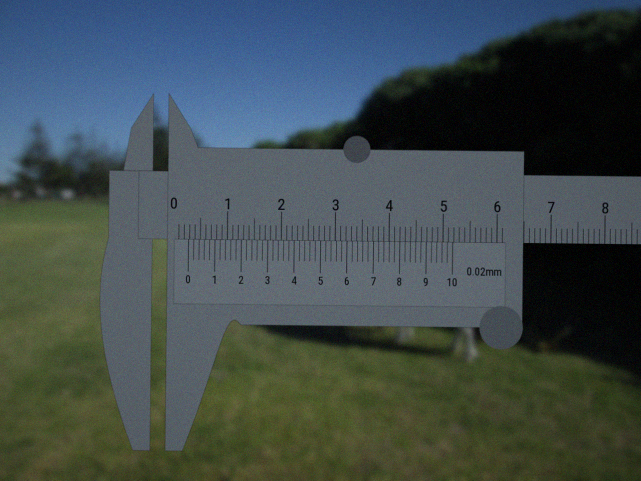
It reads 2.8 mm
